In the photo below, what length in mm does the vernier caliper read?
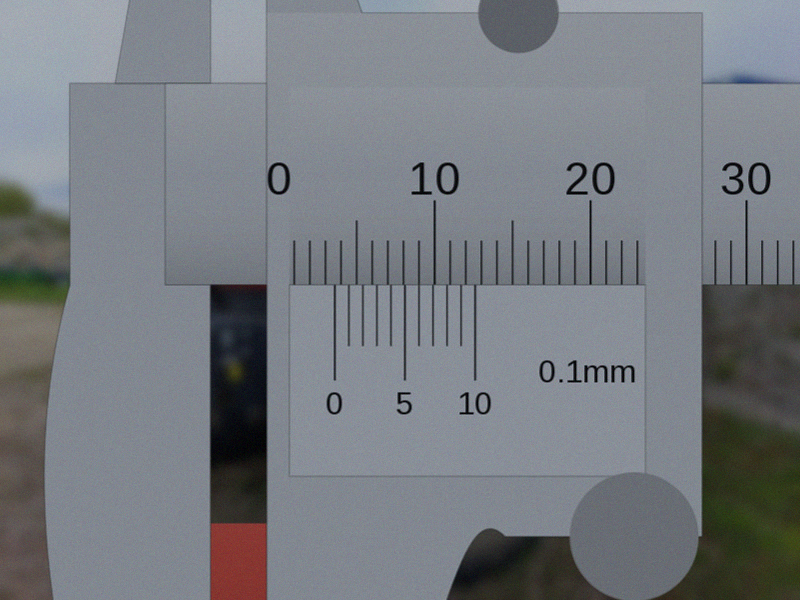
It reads 3.6 mm
